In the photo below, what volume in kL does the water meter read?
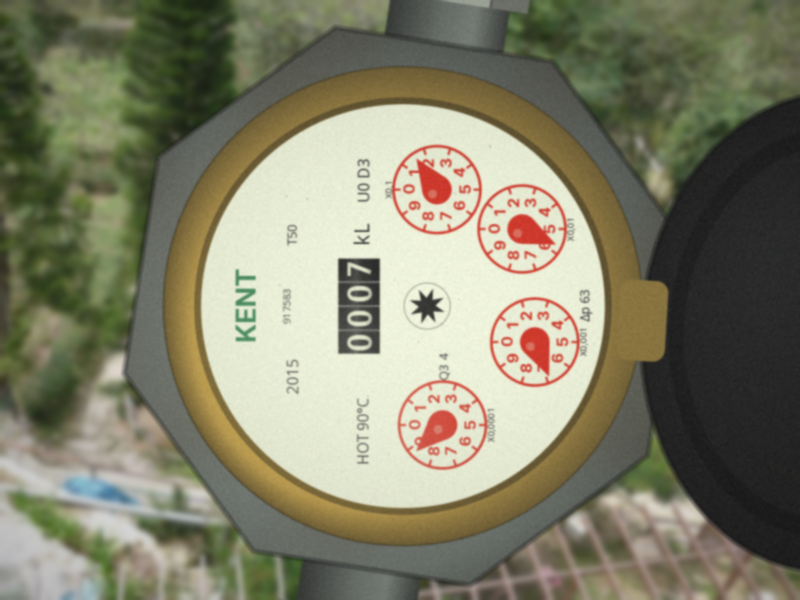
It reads 7.1568 kL
